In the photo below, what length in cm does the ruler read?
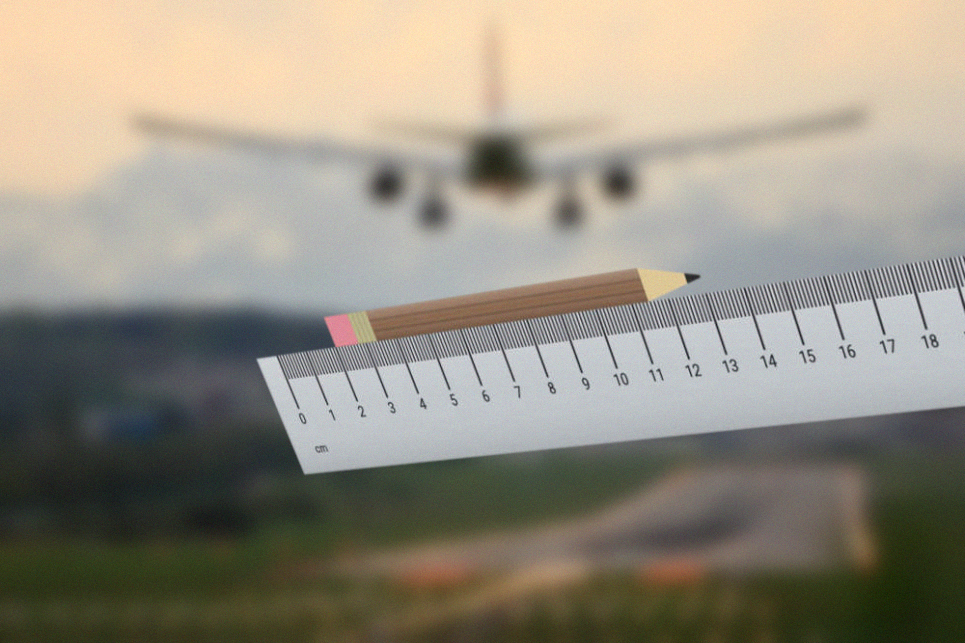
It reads 11 cm
